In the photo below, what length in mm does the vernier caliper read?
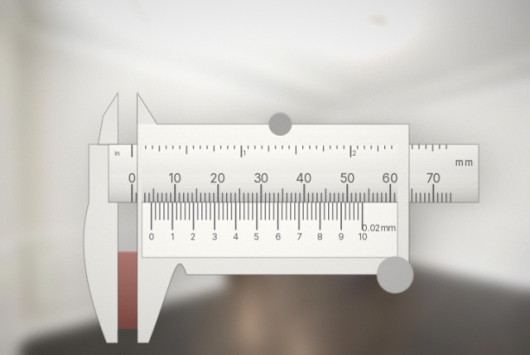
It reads 4.5 mm
